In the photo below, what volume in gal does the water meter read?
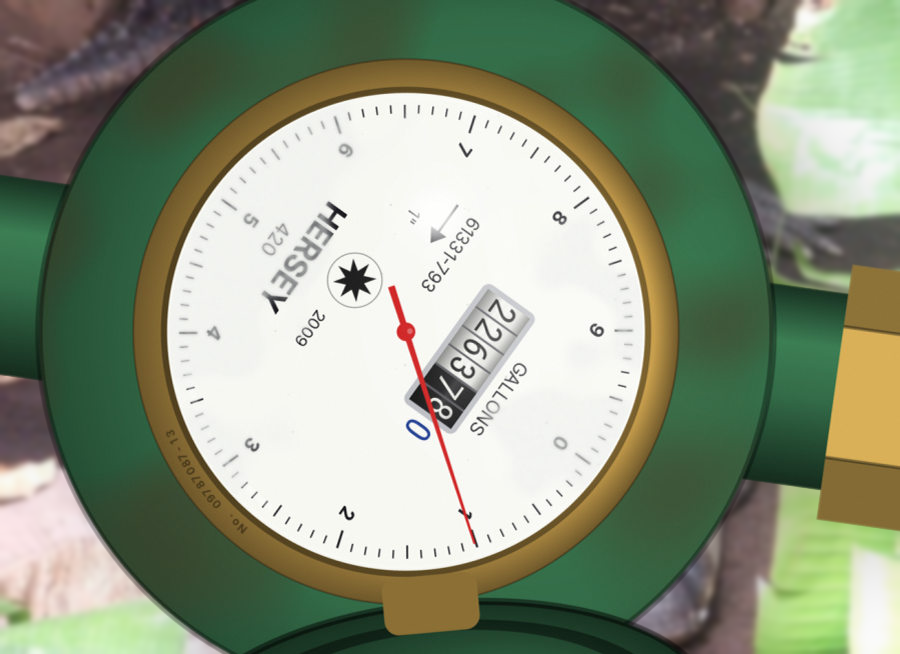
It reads 2263781.0 gal
